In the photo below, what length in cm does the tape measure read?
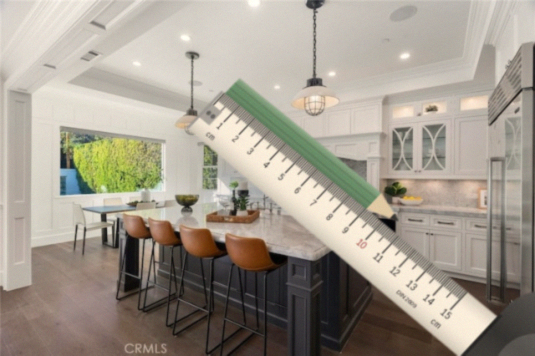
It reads 10.5 cm
